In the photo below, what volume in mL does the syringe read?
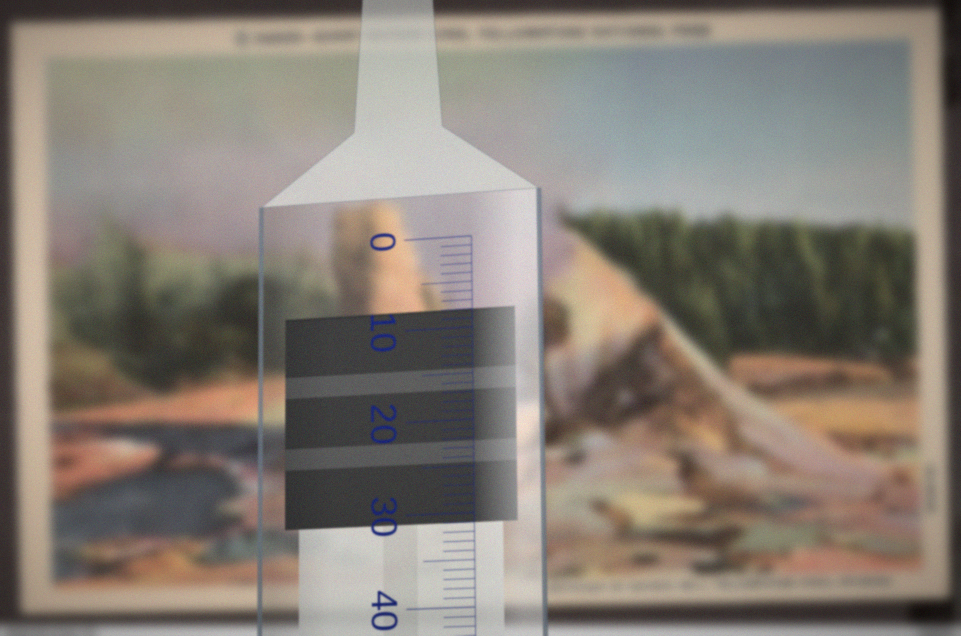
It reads 8 mL
